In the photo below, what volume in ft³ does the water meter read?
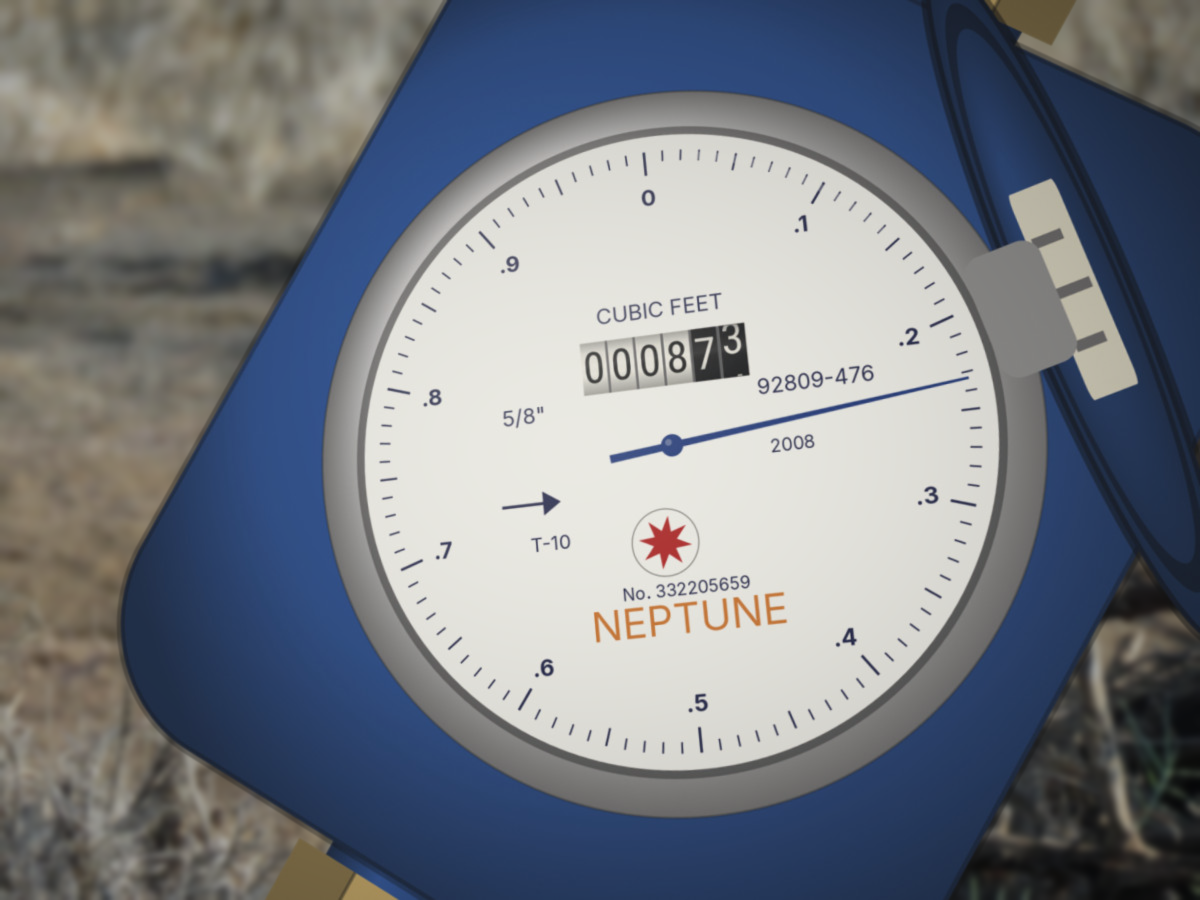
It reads 873.23 ft³
